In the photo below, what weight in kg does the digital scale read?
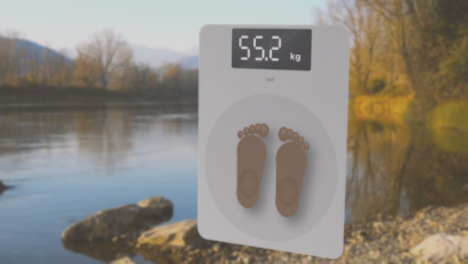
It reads 55.2 kg
